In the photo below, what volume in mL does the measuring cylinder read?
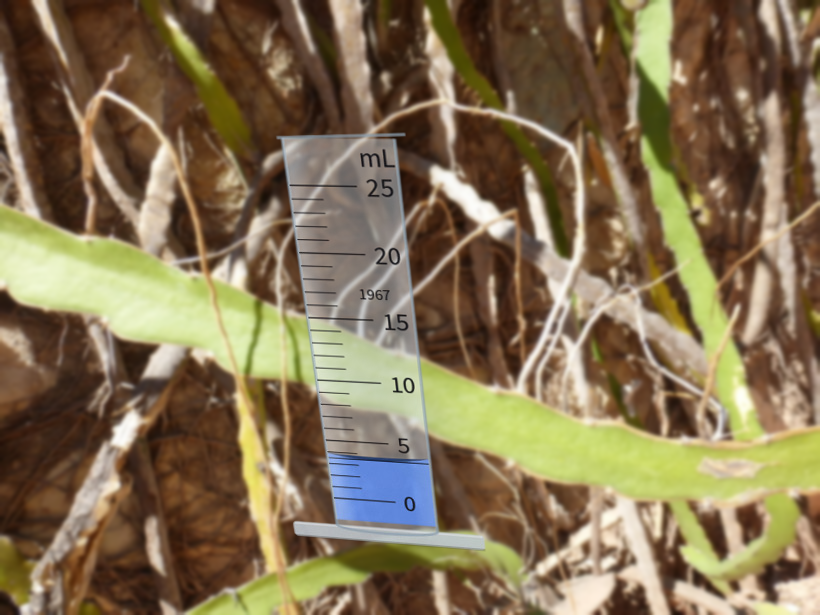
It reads 3.5 mL
